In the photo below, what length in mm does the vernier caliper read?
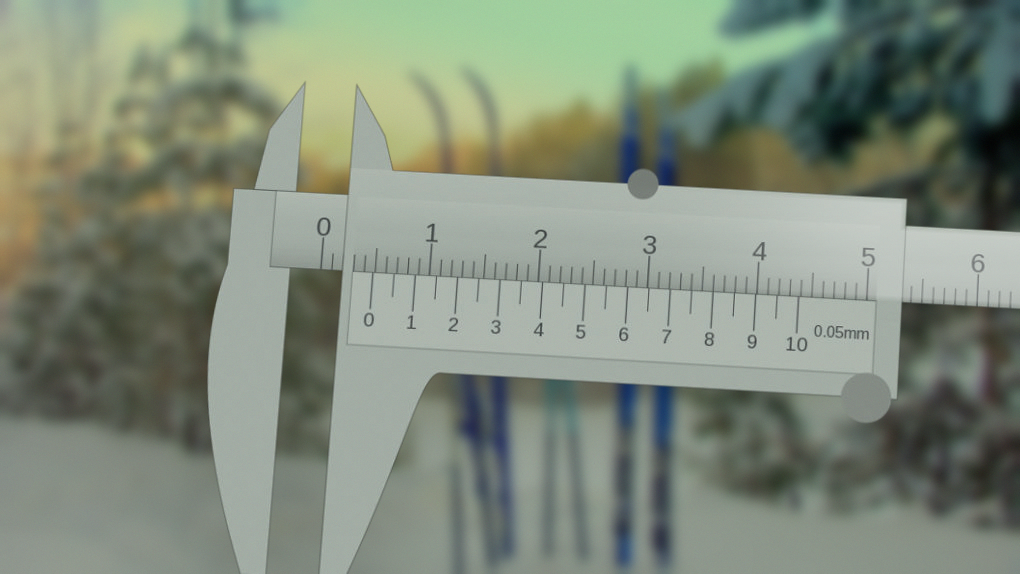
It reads 4.8 mm
